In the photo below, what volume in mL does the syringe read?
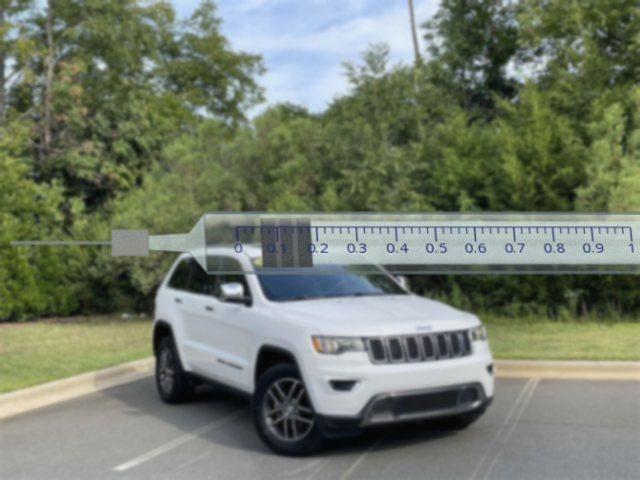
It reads 0.06 mL
